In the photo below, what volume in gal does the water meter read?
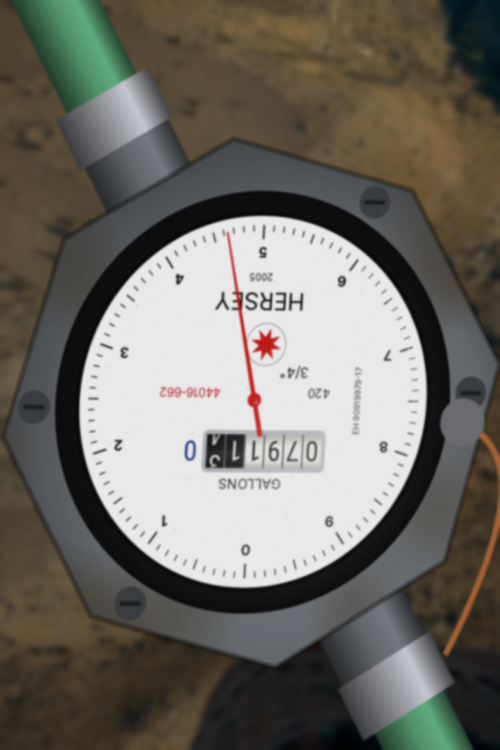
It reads 791134.6 gal
